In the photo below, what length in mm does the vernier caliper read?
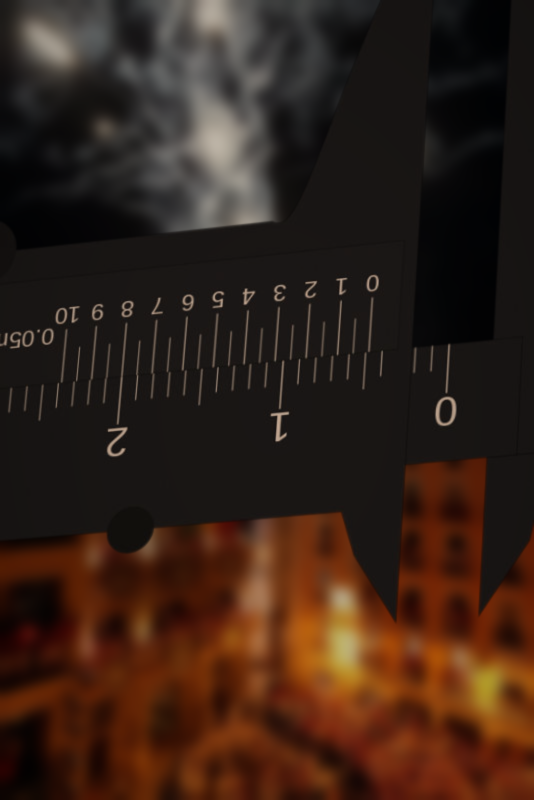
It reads 4.8 mm
